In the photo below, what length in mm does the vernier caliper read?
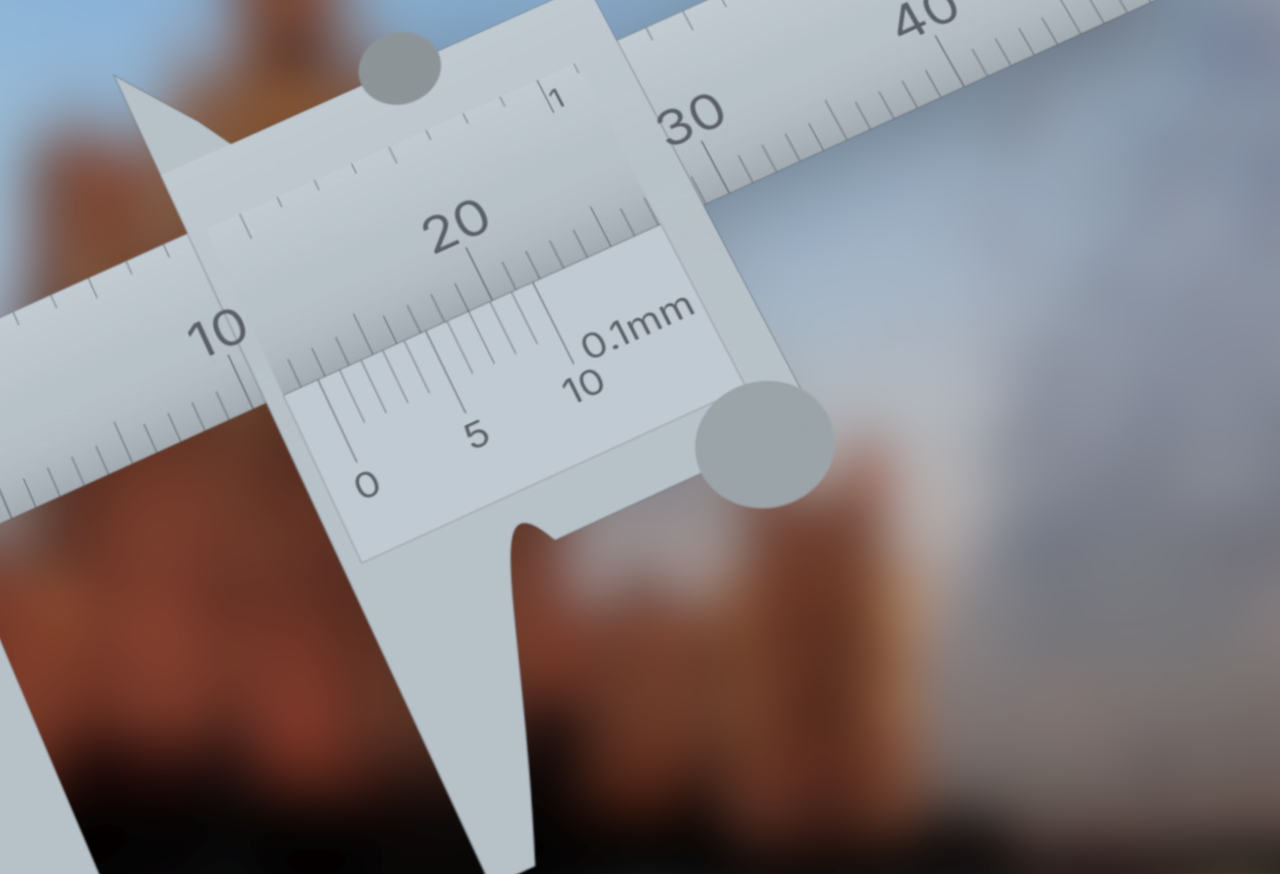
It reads 12.7 mm
